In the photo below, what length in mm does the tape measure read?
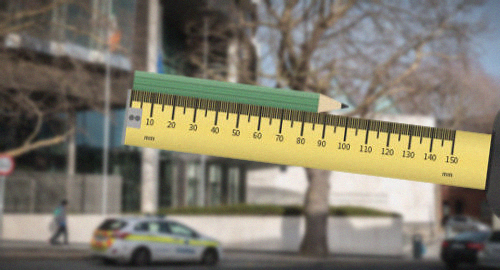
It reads 100 mm
